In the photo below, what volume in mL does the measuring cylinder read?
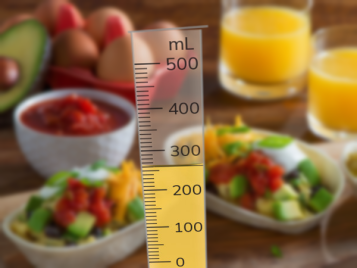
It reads 260 mL
